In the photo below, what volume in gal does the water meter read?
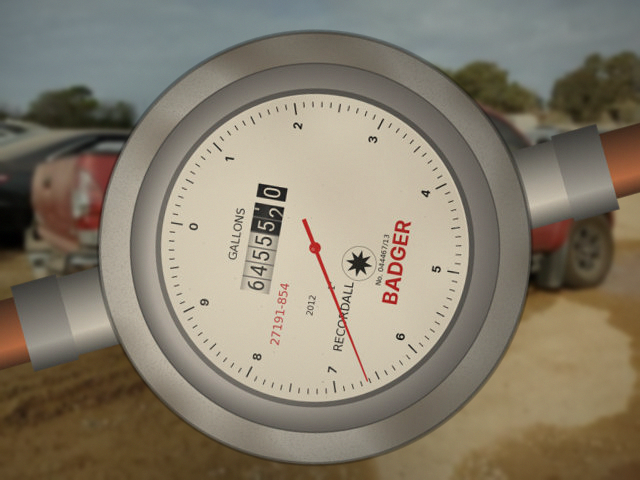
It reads 6455516.6 gal
